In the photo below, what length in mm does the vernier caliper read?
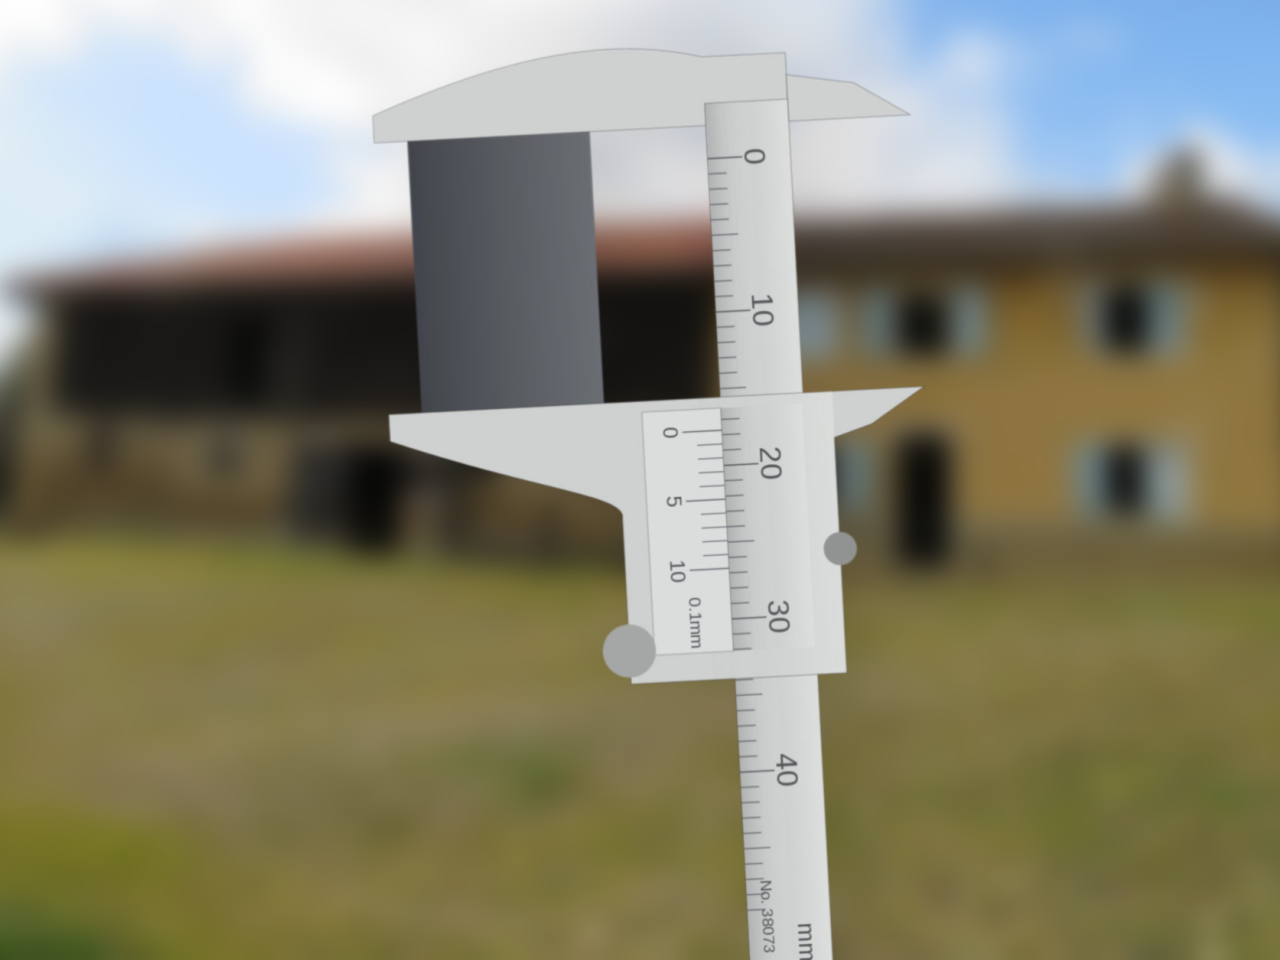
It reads 17.7 mm
